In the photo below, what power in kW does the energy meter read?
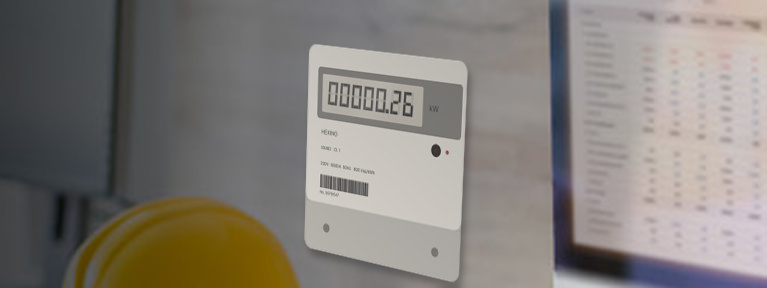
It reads 0.26 kW
